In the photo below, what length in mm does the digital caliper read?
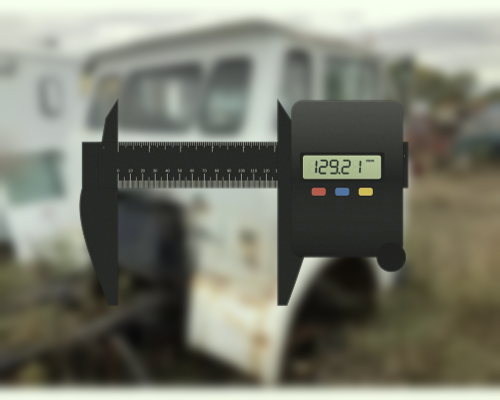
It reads 129.21 mm
